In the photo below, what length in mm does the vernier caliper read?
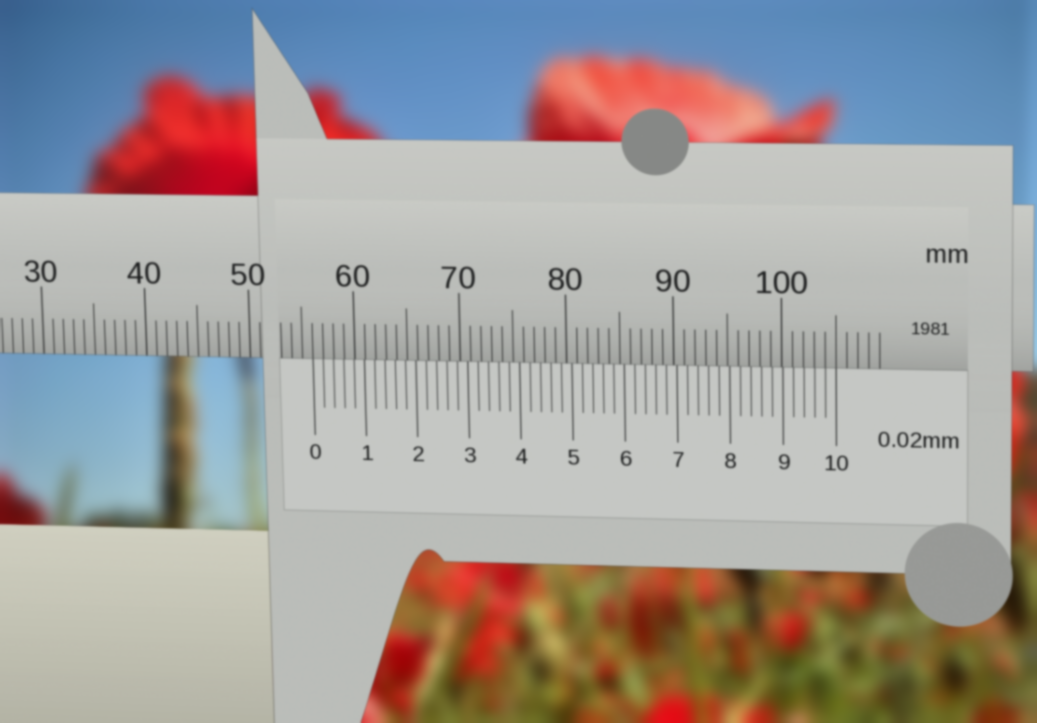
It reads 56.0 mm
